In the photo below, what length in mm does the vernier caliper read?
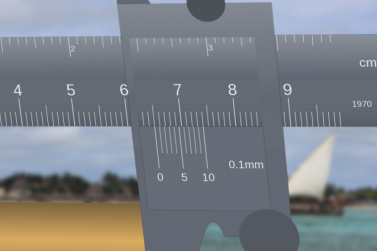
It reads 65.0 mm
